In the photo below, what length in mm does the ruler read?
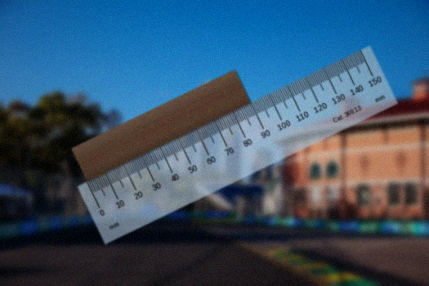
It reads 90 mm
